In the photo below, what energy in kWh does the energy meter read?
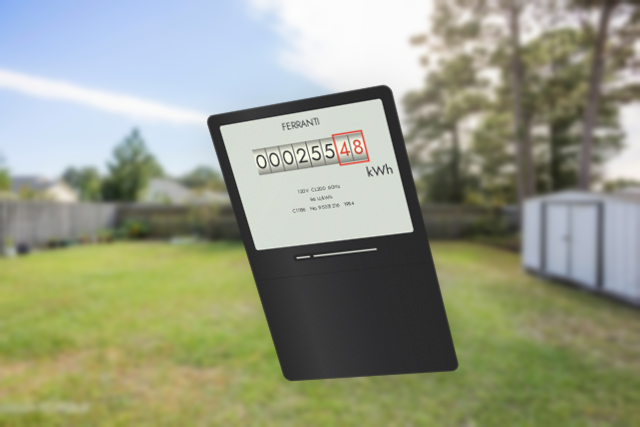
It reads 255.48 kWh
